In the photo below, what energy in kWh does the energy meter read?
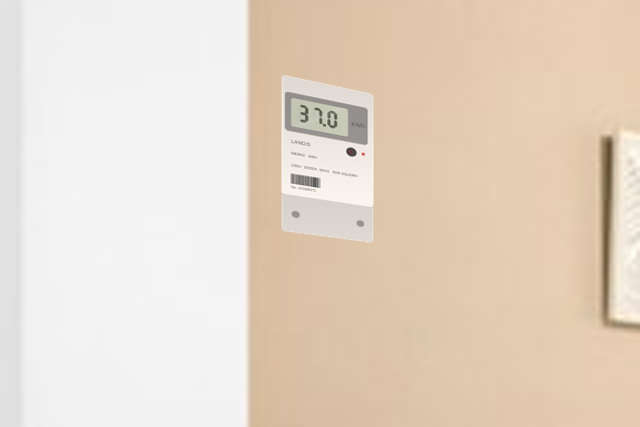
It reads 37.0 kWh
